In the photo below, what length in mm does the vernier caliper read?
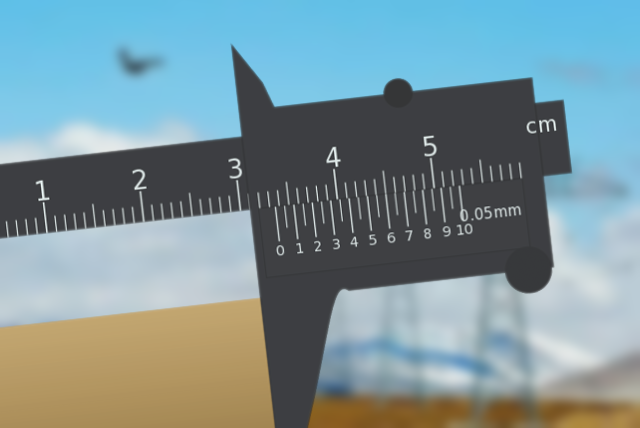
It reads 33.6 mm
